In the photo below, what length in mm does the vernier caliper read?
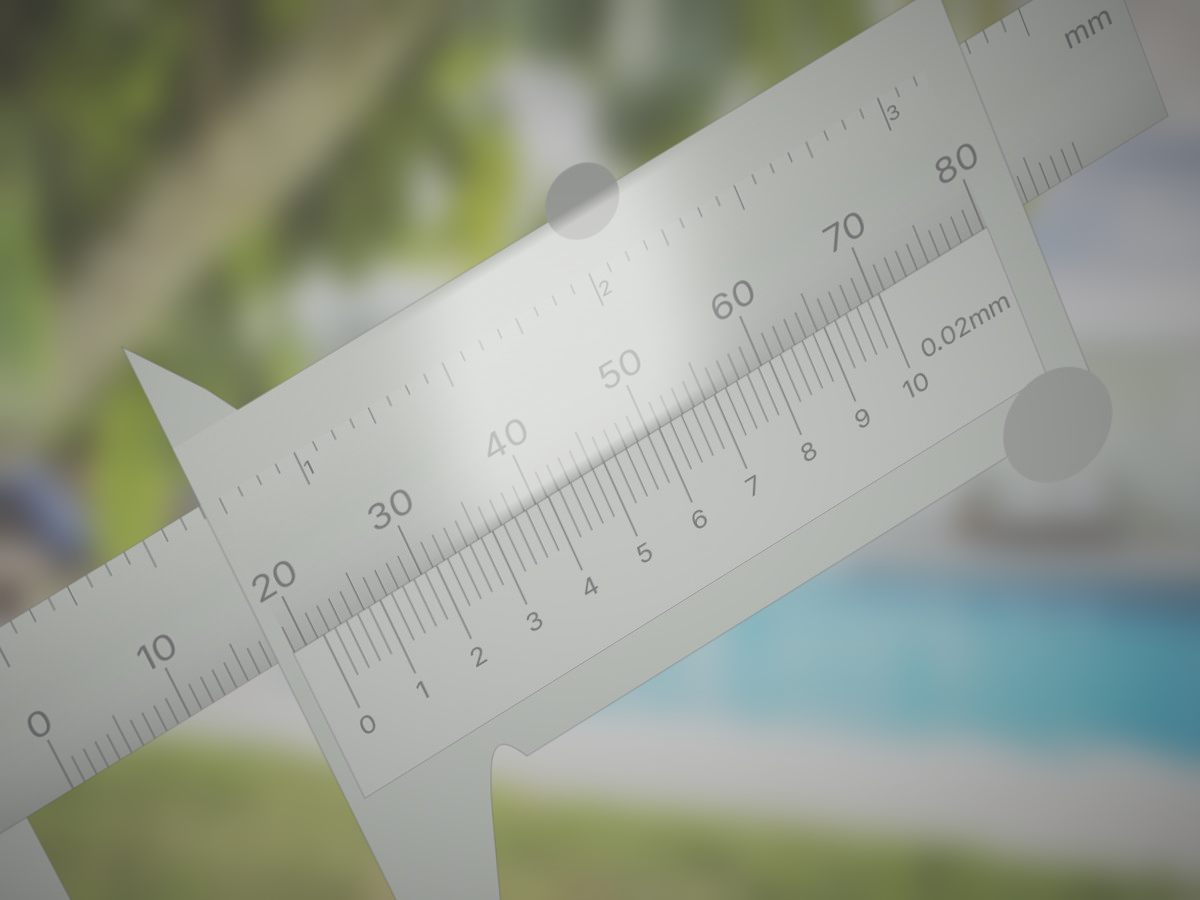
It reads 21.5 mm
